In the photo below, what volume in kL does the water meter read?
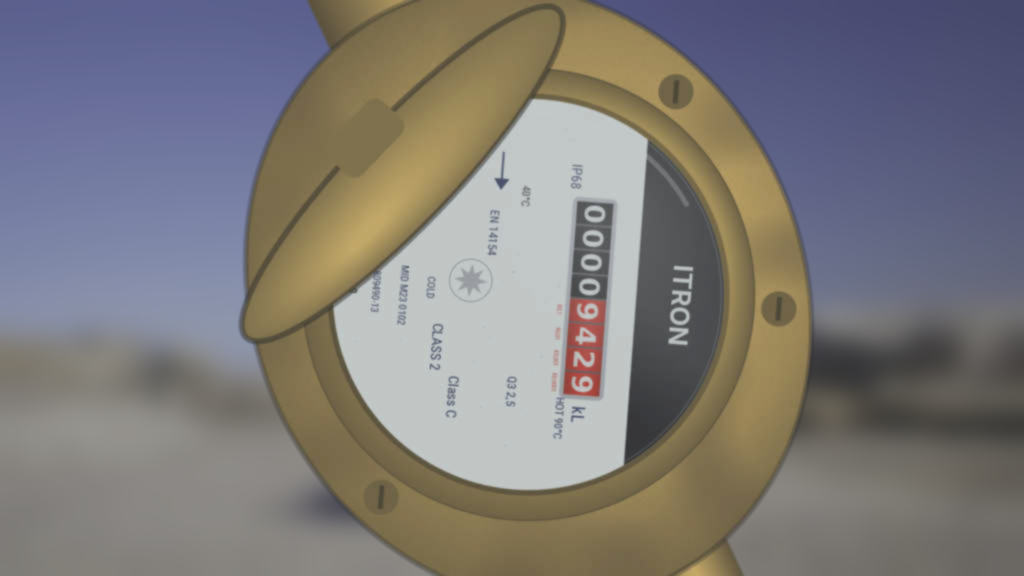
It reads 0.9429 kL
